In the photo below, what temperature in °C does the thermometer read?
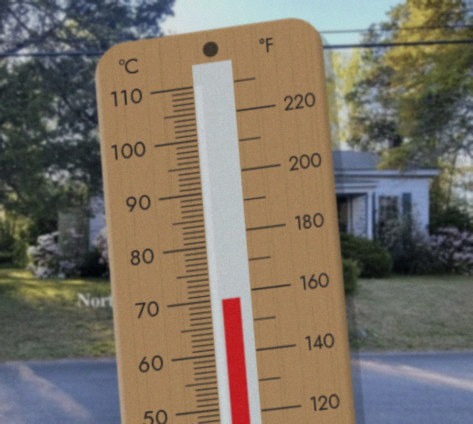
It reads 70 °C
